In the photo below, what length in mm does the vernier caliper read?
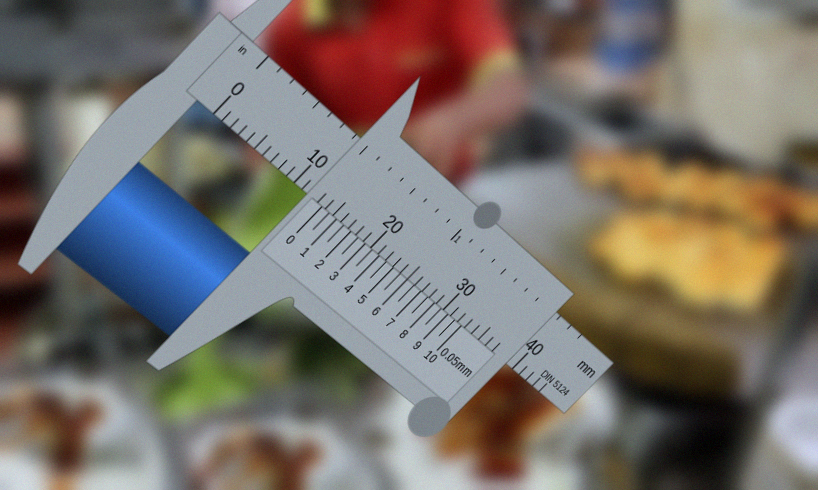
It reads 13.6 mm
